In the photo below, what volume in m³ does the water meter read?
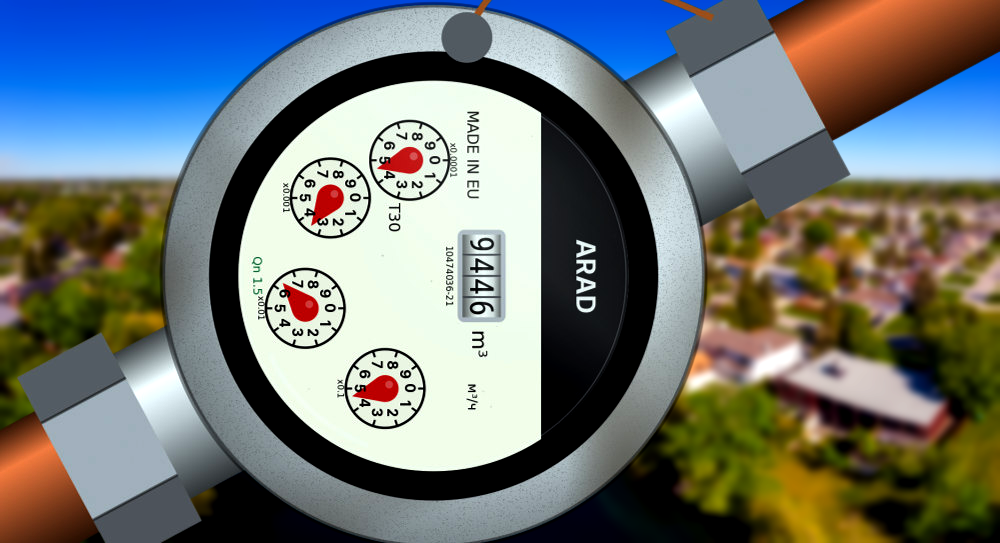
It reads 9446.4634 m³
